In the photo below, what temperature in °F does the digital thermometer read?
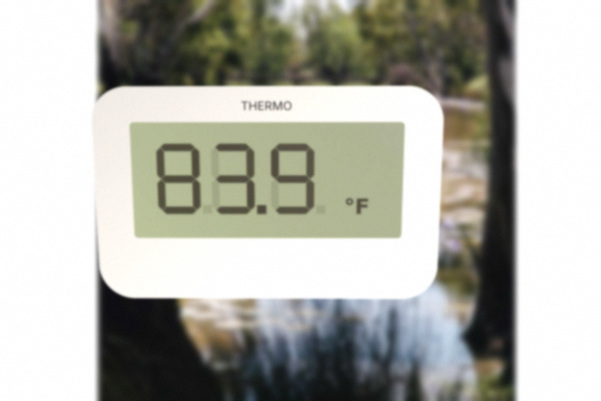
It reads 83.9 °F
